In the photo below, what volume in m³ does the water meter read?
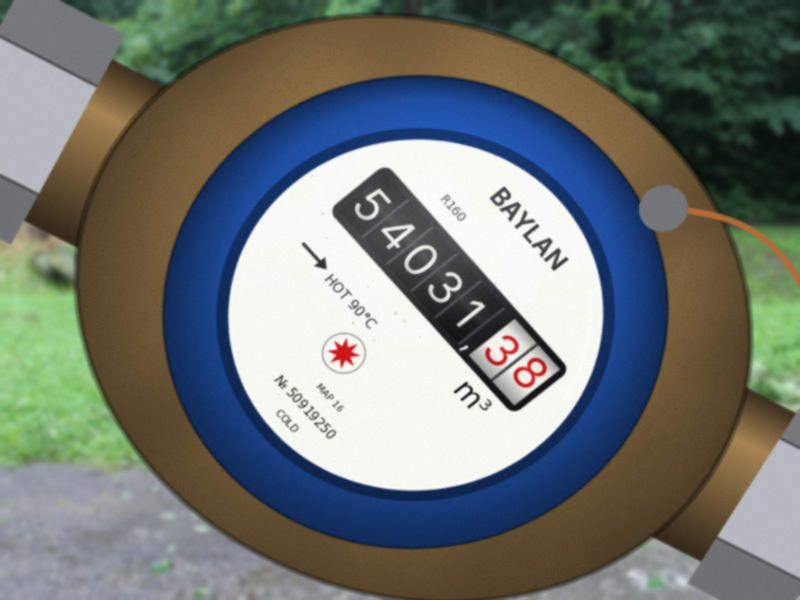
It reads 54031.38 m³
